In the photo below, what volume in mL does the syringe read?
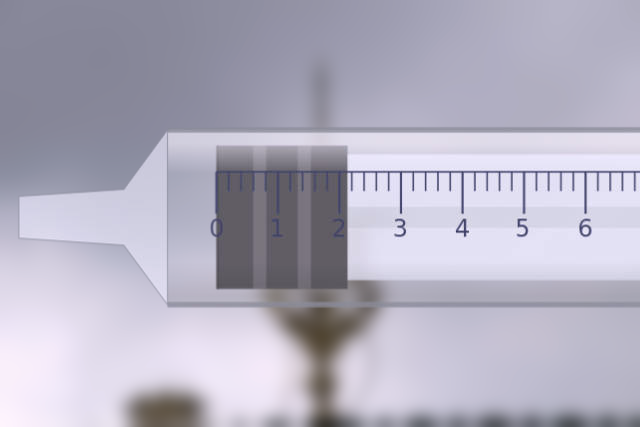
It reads 0 mL
